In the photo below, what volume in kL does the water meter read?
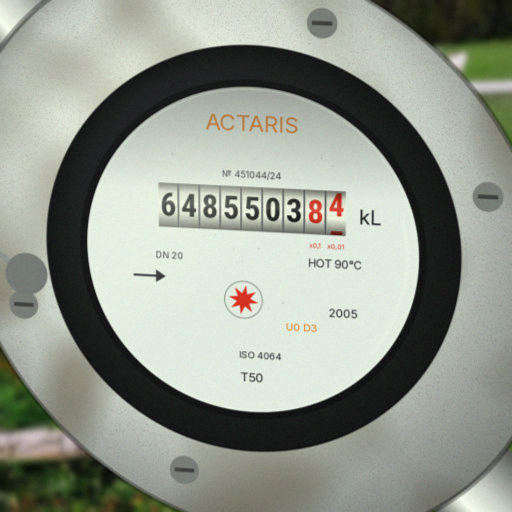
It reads 6485503.84 kL
